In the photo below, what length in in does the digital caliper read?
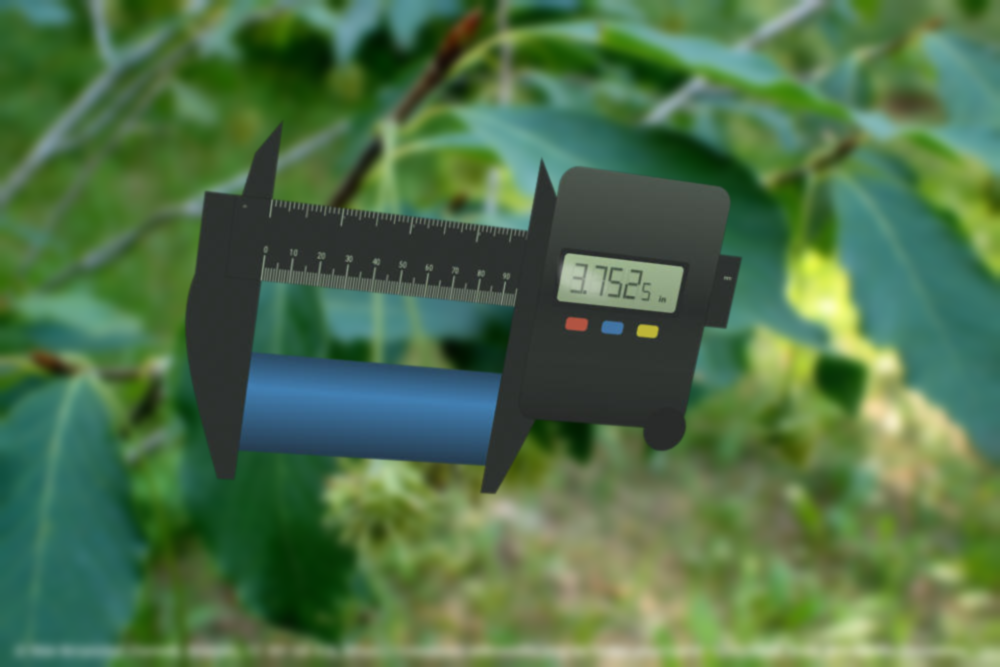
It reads 3.7525 in
